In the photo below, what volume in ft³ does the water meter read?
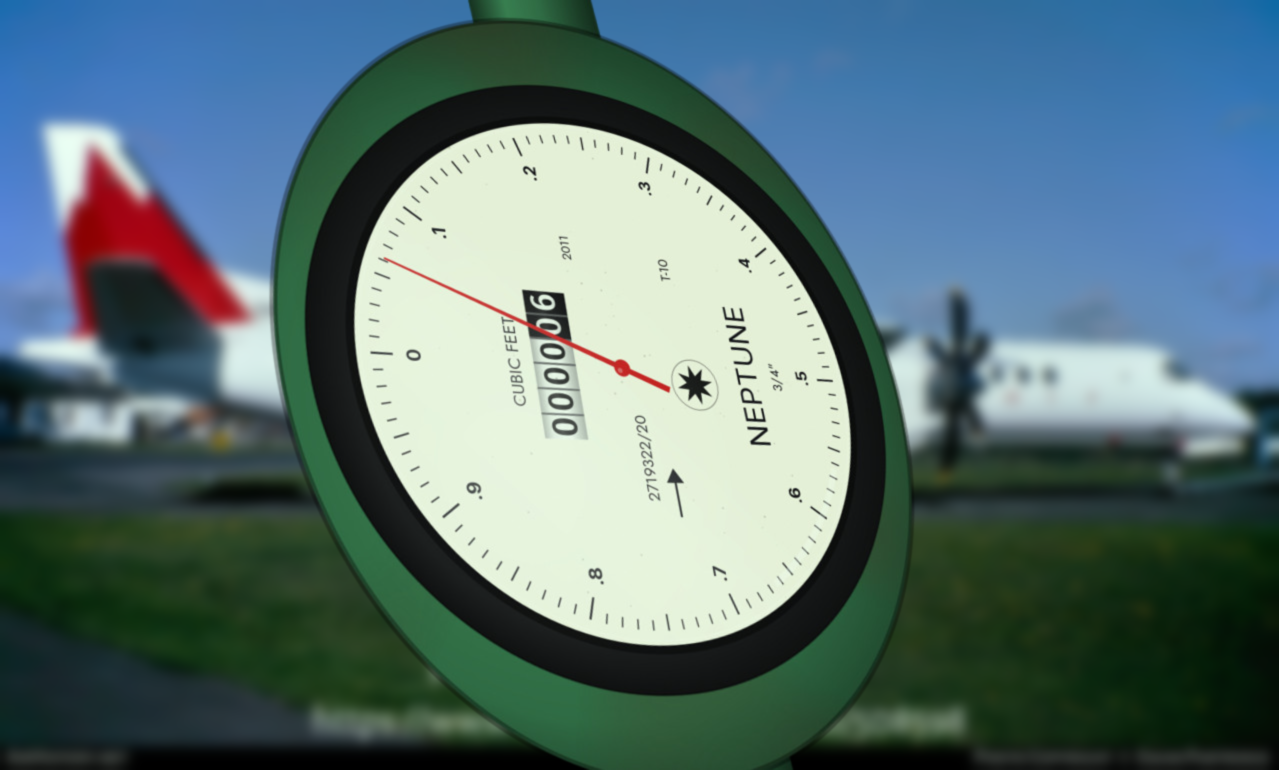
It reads 6.06 ft³
